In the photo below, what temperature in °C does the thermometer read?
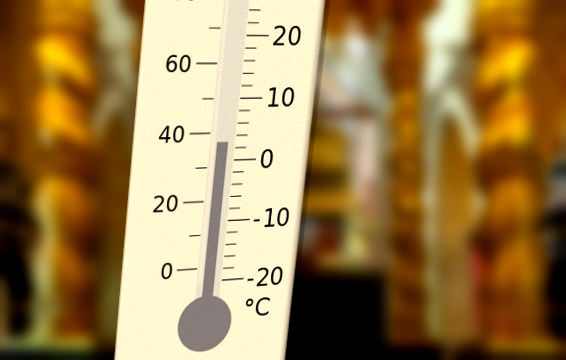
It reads 3 °C
